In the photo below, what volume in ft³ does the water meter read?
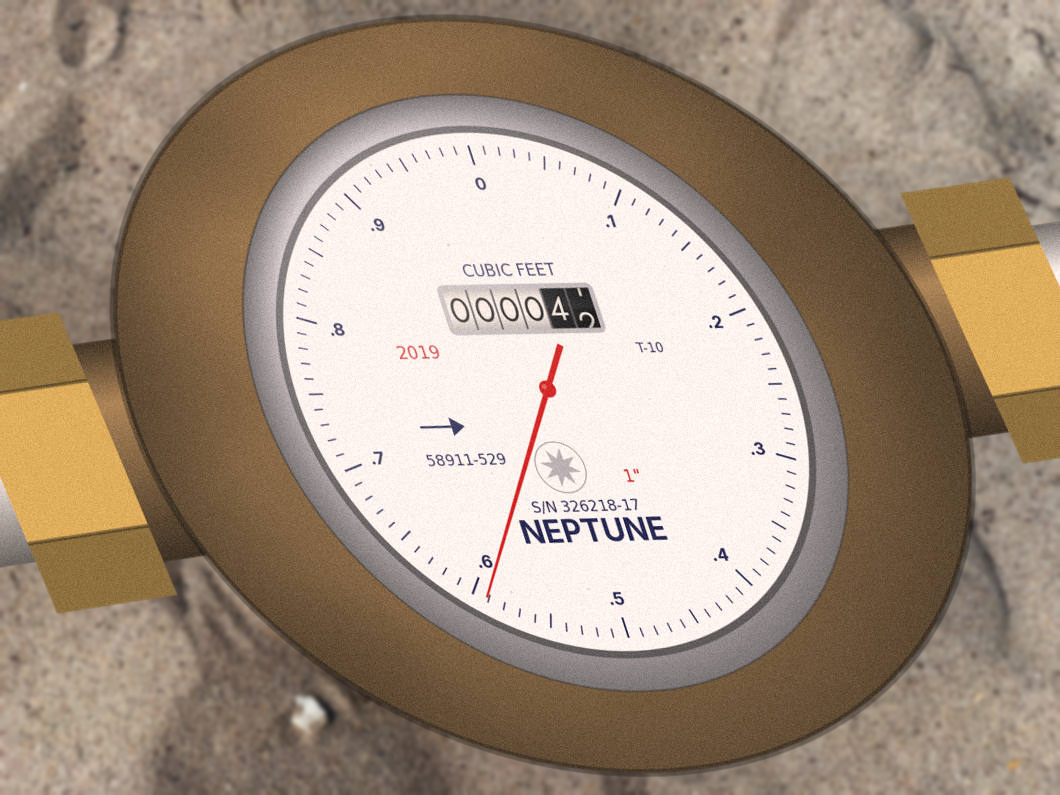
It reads 41.59 ft³
